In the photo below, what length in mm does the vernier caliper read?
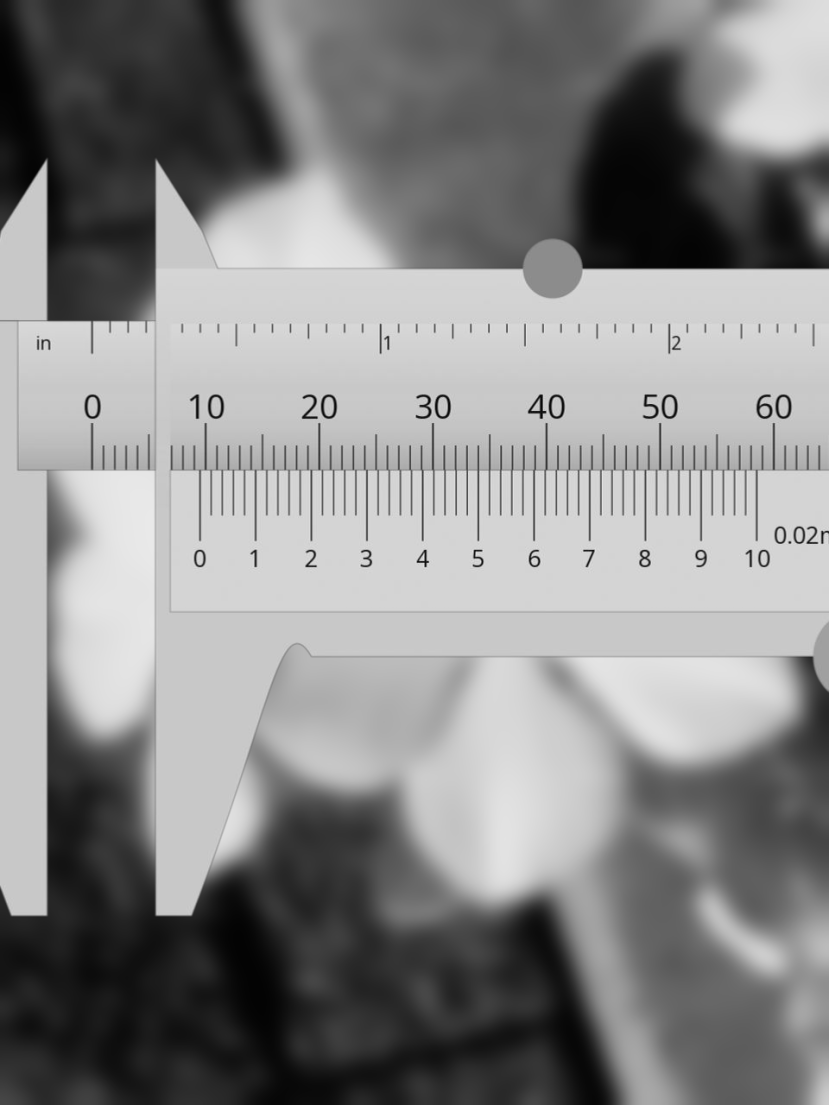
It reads 9.5 mm
